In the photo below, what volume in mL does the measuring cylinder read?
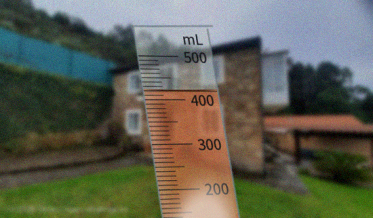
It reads 420 mL
